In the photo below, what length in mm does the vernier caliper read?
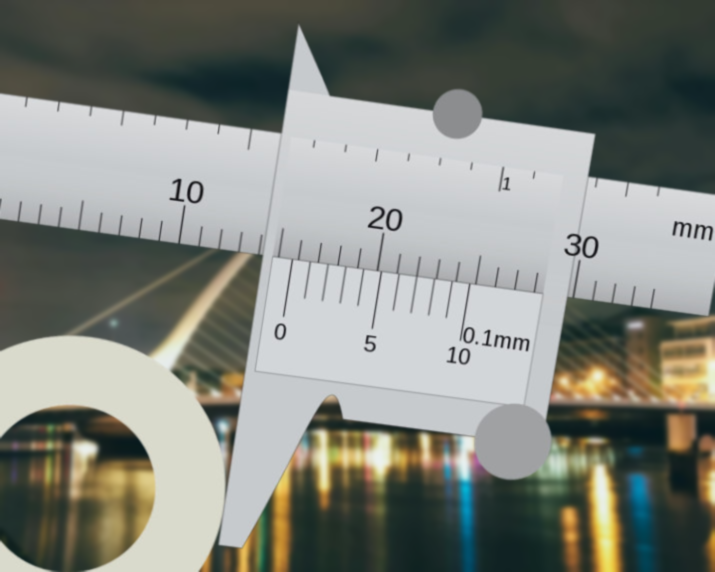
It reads 15.7 mm
